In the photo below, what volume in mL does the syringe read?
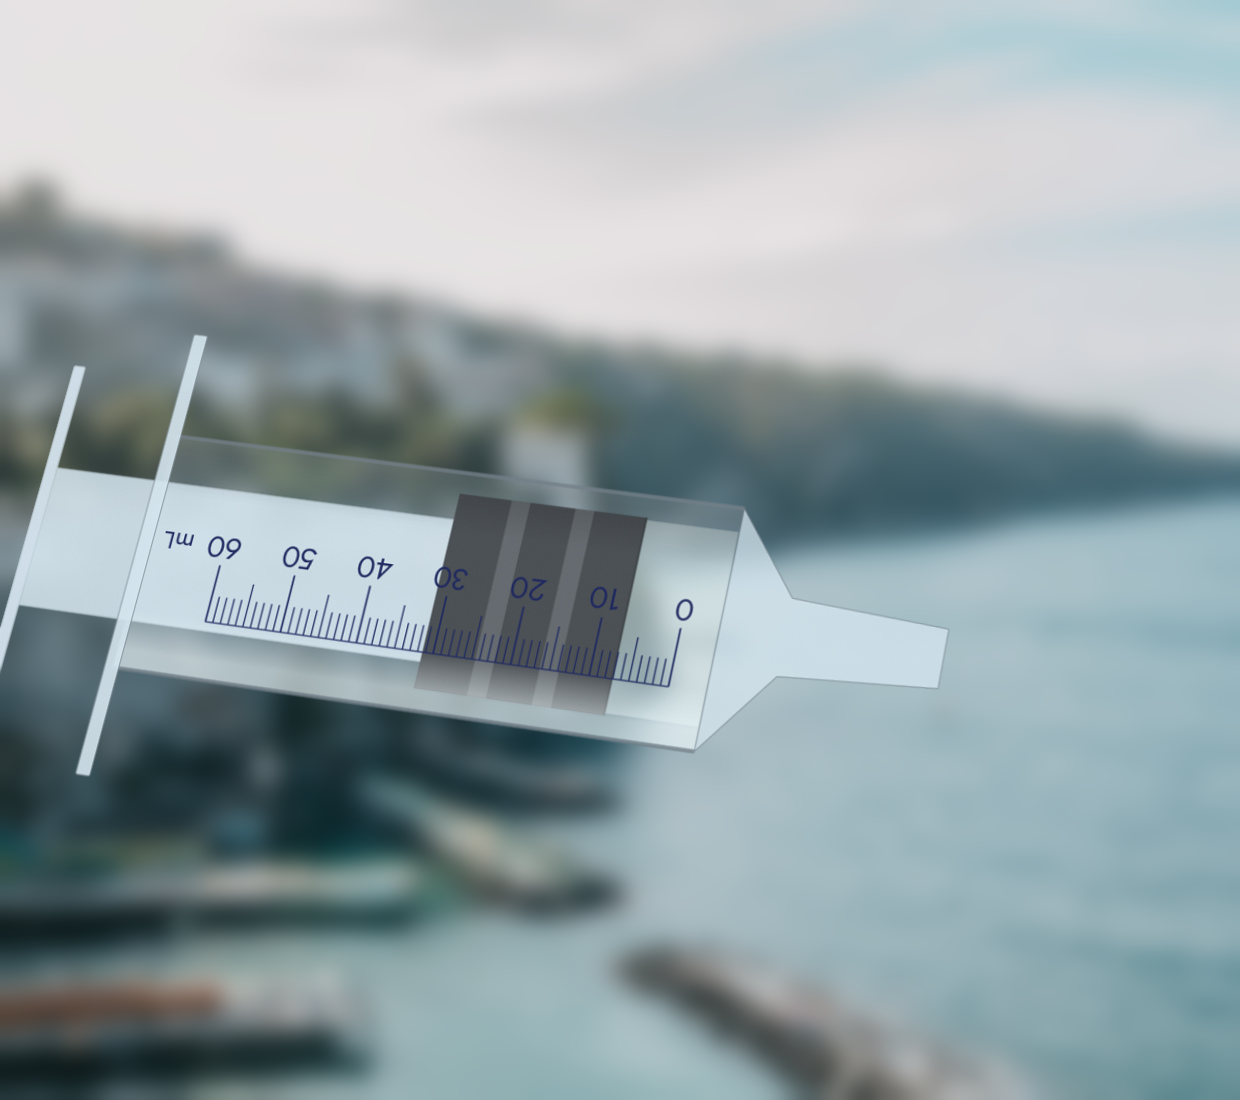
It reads 7 mL
